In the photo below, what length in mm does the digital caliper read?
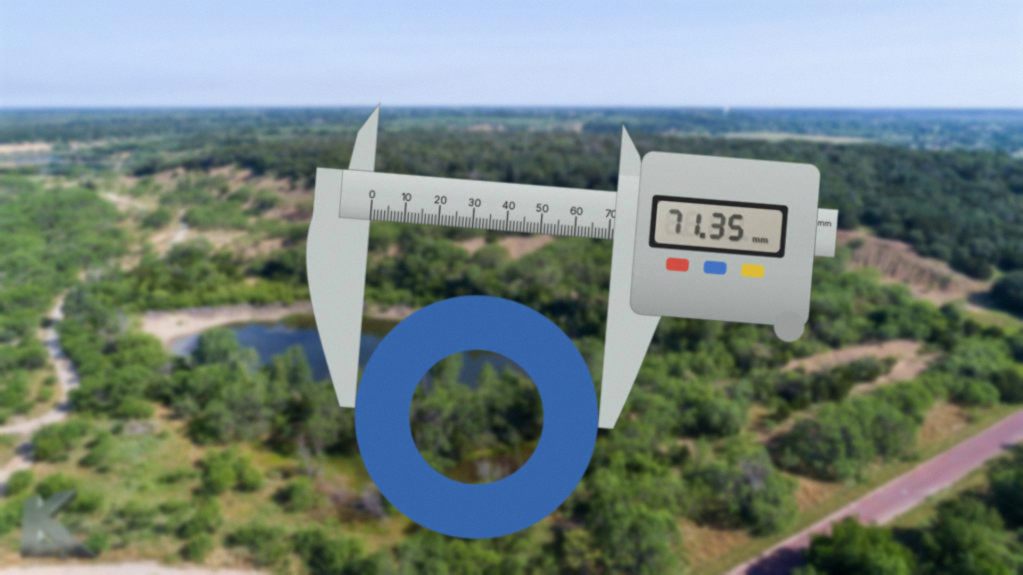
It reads 71.35 mm
